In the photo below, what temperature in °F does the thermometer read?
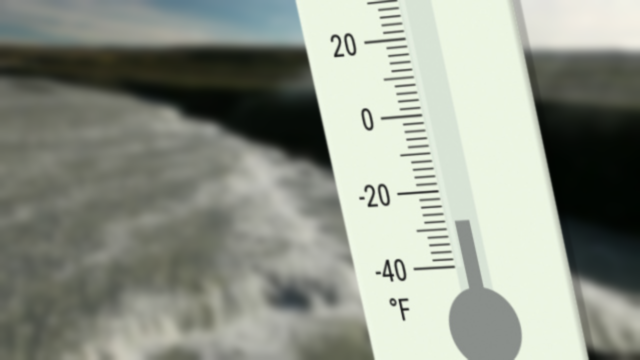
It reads -28 °F
